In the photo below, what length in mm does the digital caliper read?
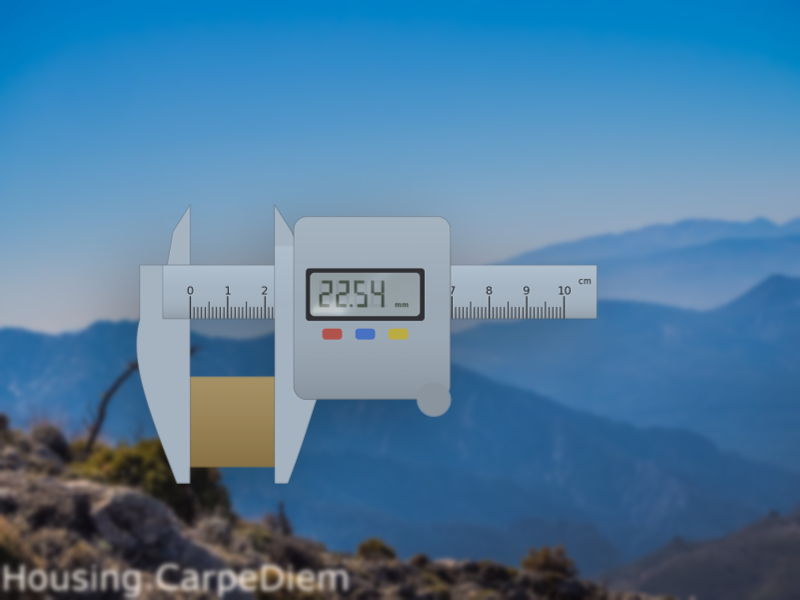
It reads 22.54 mm
